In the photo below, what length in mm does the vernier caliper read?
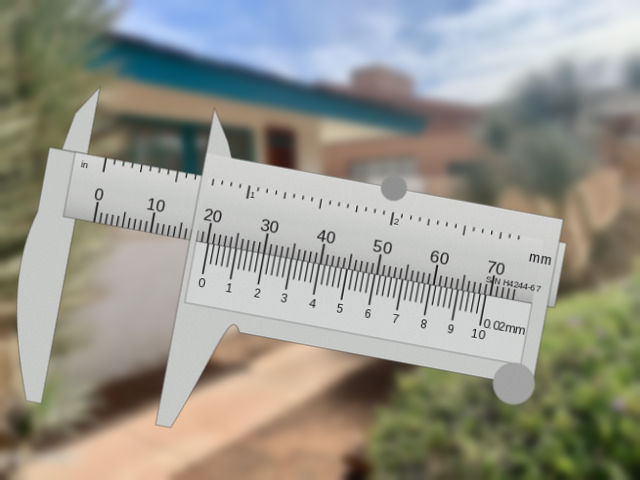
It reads 20.2 mm
